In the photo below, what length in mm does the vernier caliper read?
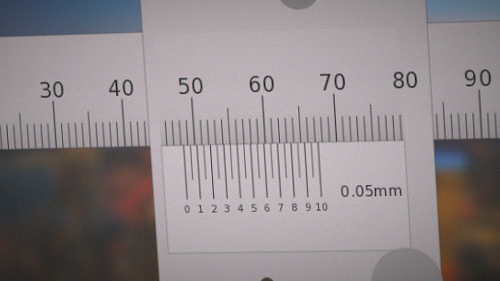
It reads 48.4 mm
